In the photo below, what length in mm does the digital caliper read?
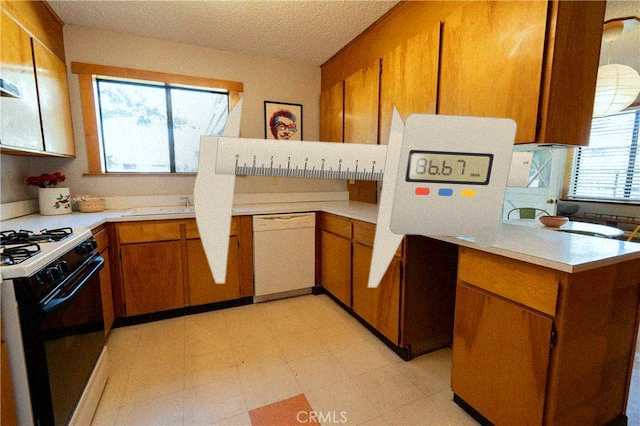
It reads 86.67 mm
